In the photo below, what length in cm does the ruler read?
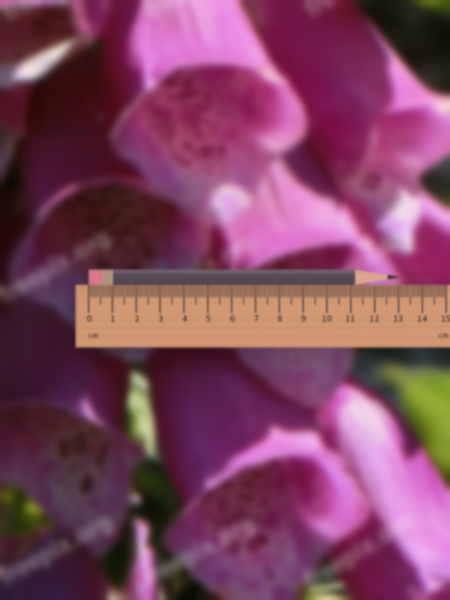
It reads 13 cm
